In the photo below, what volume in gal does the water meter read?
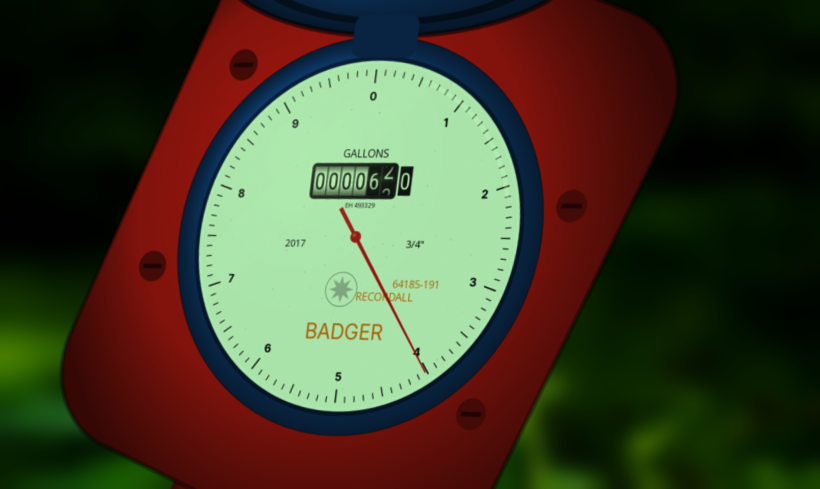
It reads 624.0 gal
